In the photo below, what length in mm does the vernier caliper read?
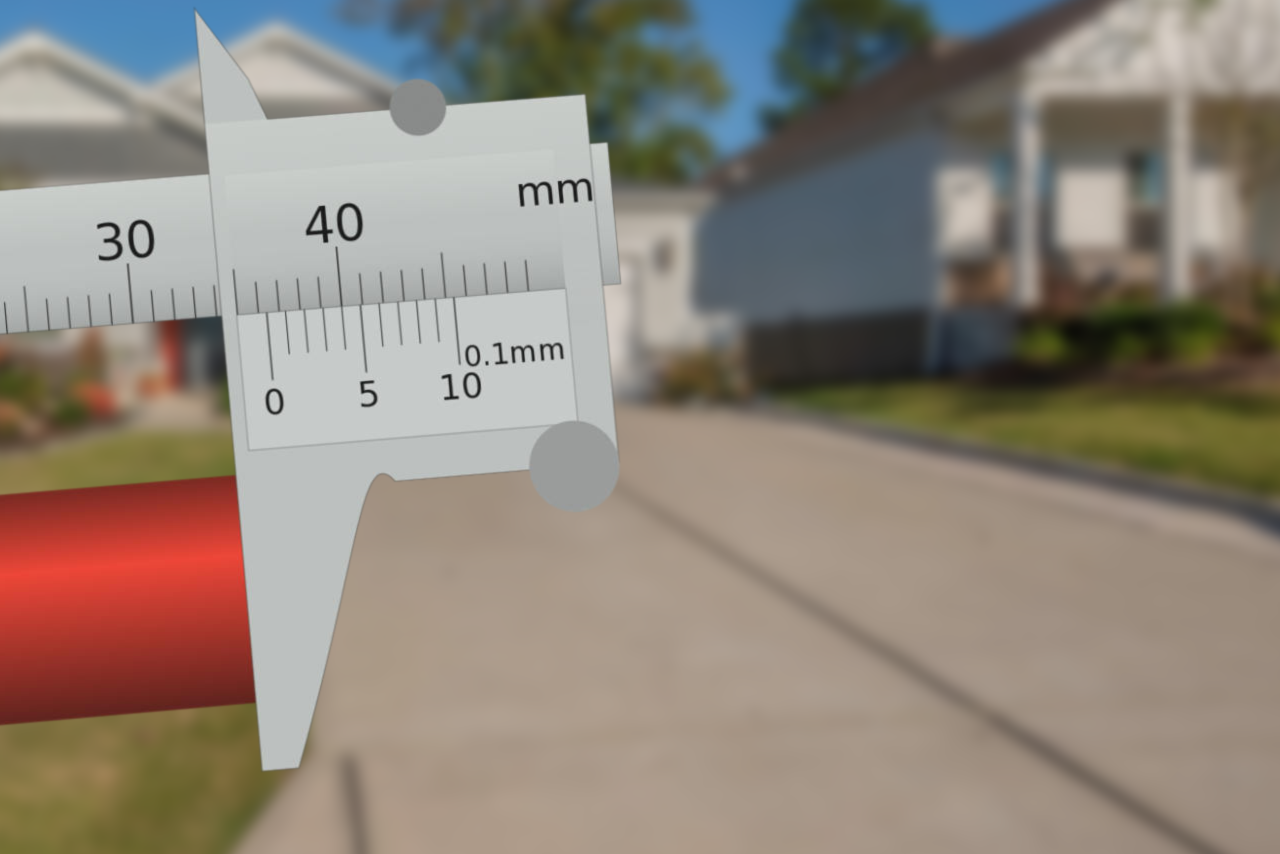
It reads 36.4 mm
